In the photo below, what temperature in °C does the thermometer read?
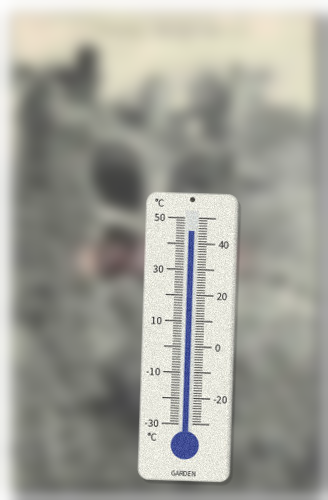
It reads 45 °C
